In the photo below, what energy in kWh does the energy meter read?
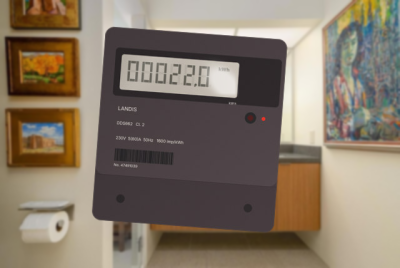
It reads 22.0 kWh
